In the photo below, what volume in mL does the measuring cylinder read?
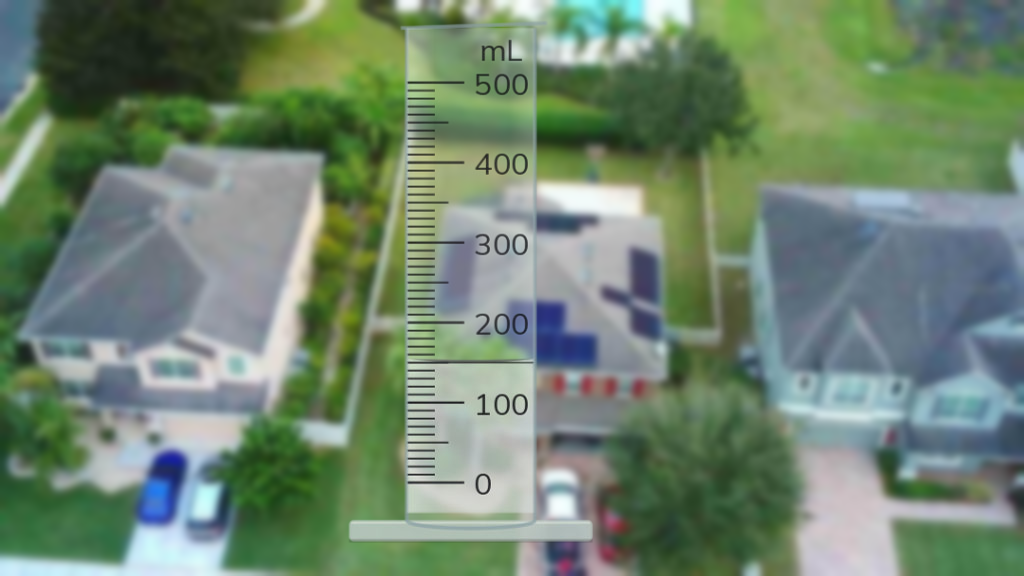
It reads 150 mL
